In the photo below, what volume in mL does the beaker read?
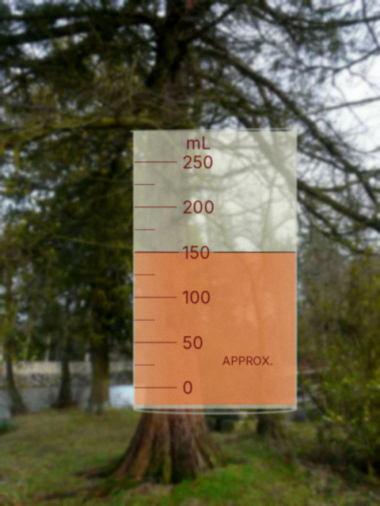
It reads 150 mL
